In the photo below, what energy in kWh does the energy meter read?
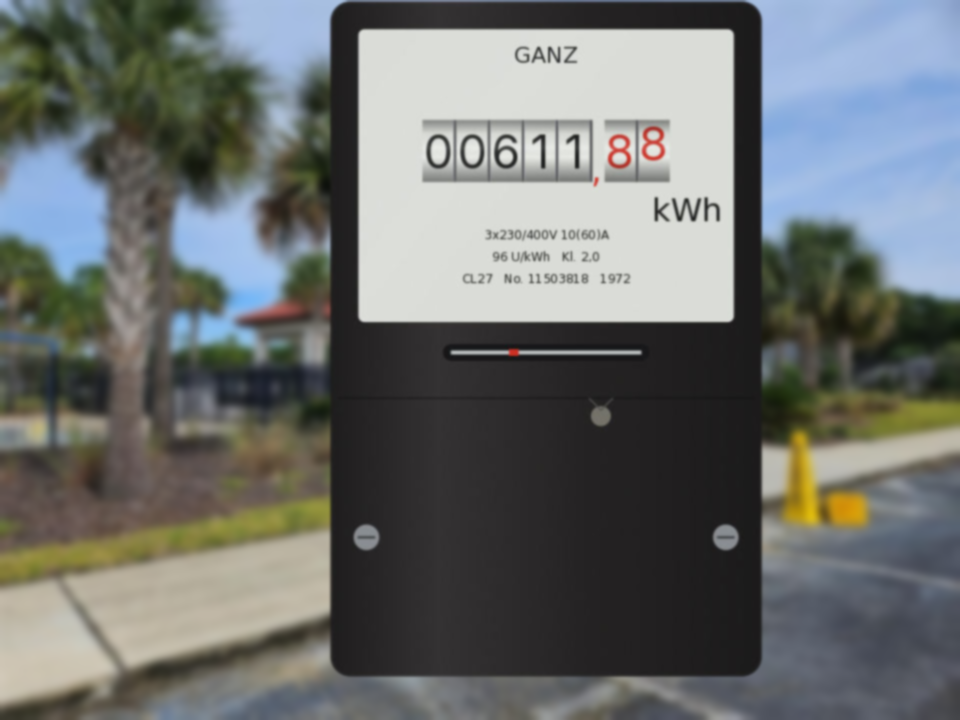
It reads 611.88 kWh
